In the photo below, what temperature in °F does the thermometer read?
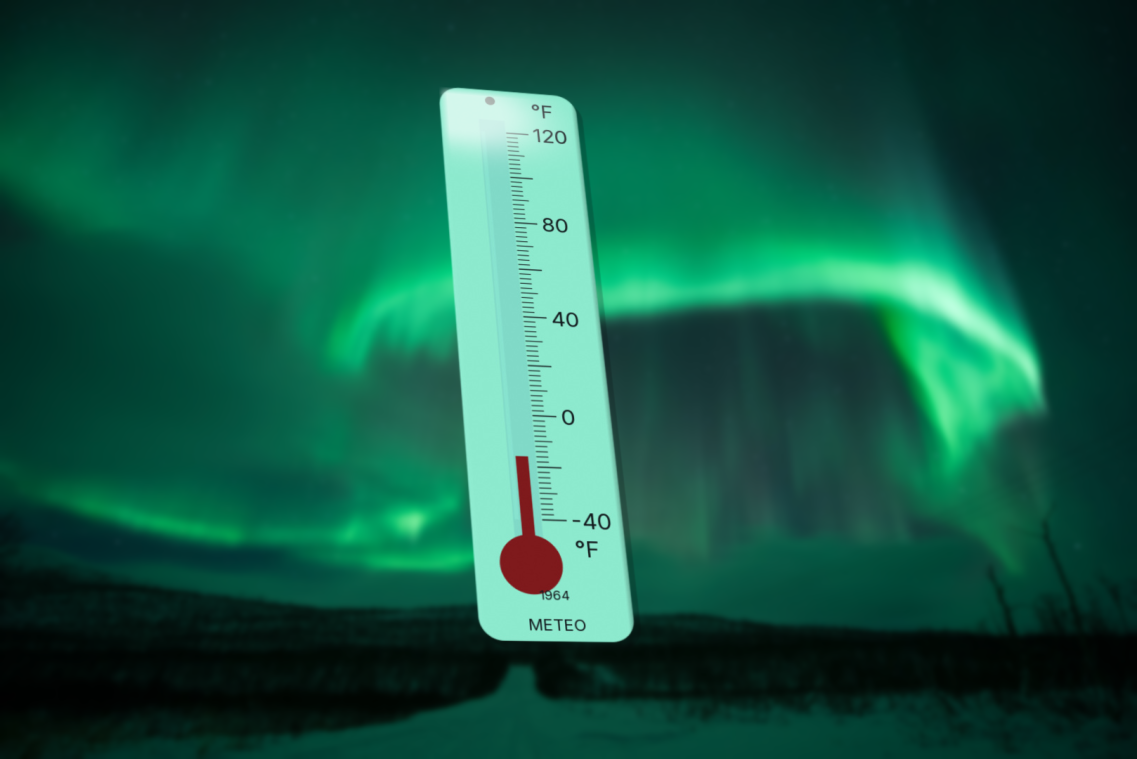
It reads -16 °F
